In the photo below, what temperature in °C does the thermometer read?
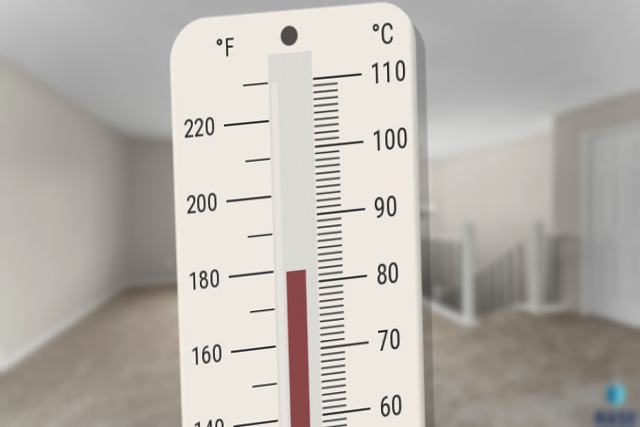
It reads 82 °C
